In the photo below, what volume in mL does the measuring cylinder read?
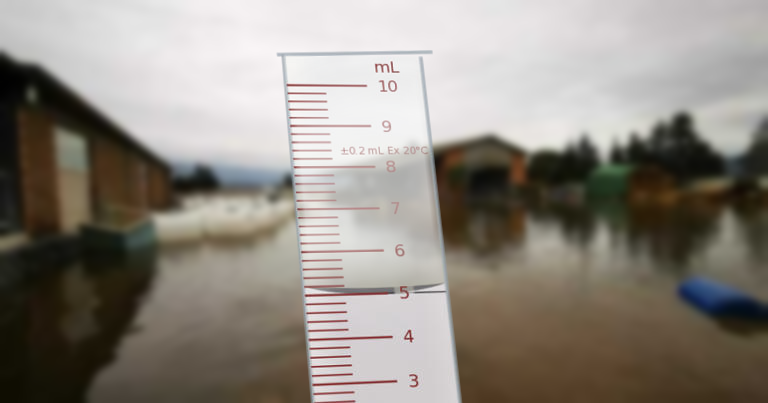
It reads 5 mL
